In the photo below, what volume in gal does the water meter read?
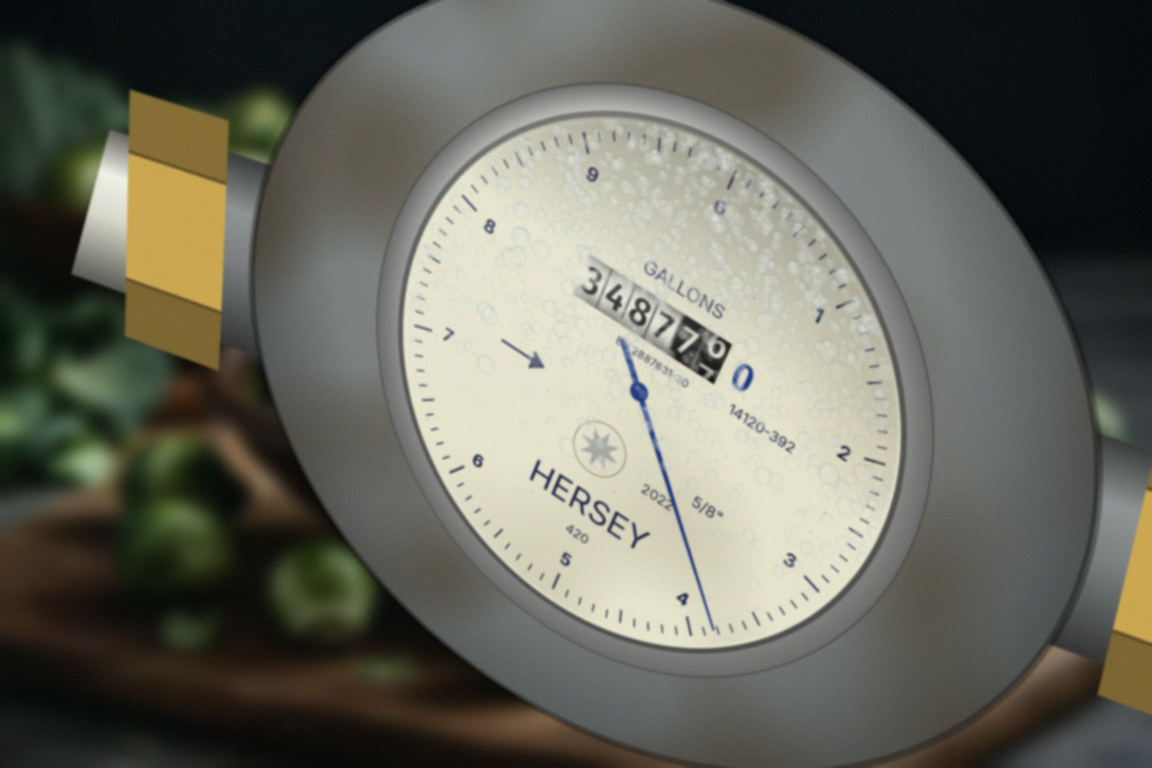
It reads 3487763.8 gal
